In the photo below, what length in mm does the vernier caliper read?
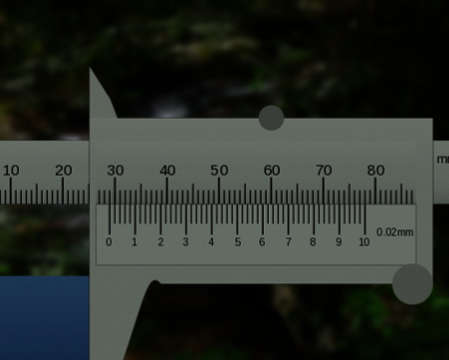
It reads 29.0 mm
